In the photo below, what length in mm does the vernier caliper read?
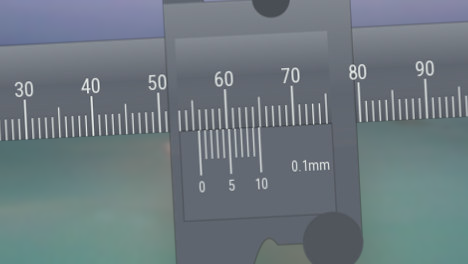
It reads 55.8 mm
